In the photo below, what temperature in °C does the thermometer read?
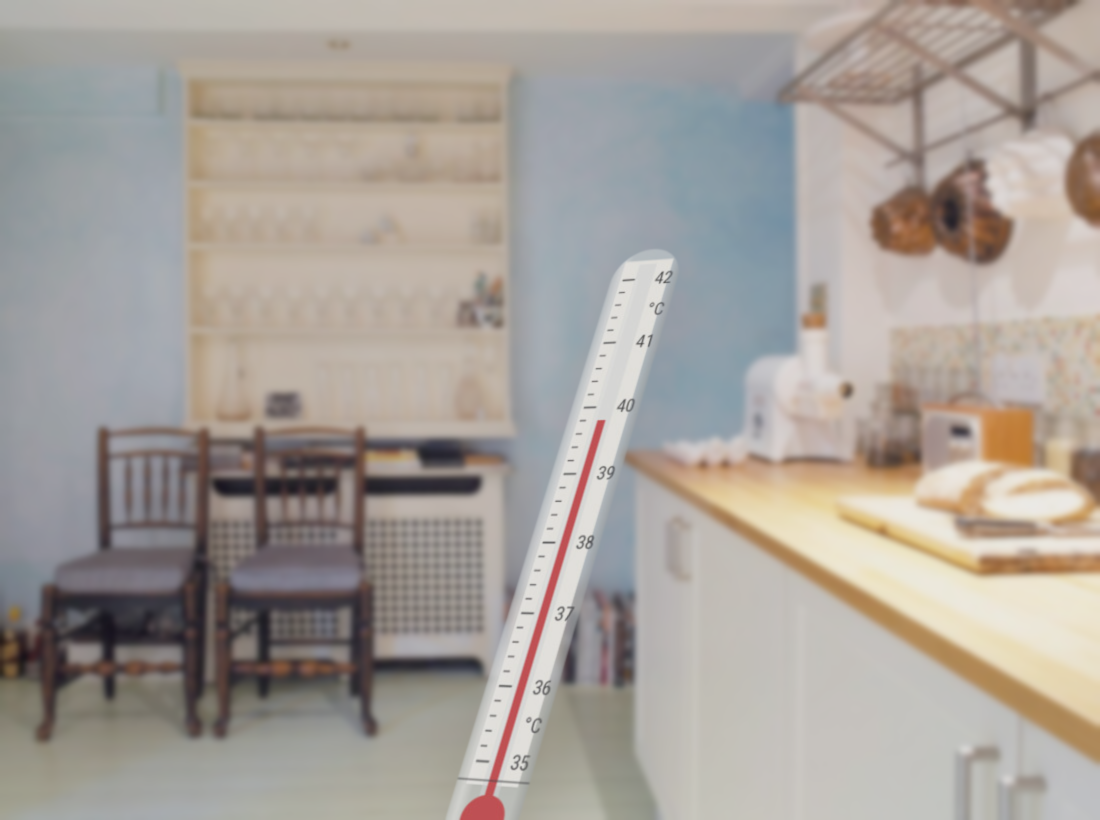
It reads 39.8 °C
